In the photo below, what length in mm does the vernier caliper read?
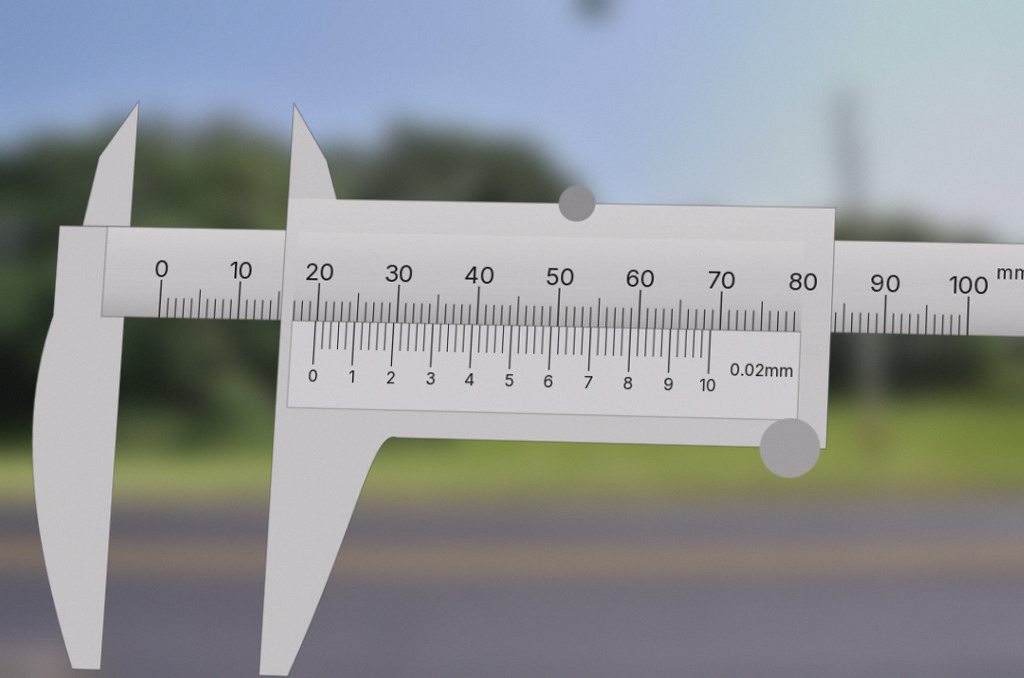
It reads 19.8 mm
